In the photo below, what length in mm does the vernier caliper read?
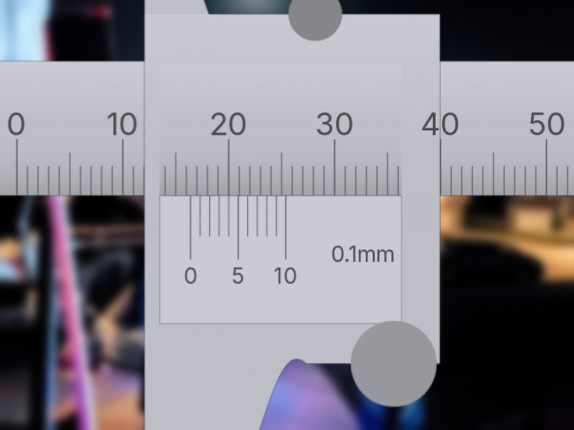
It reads 16.4 mm
